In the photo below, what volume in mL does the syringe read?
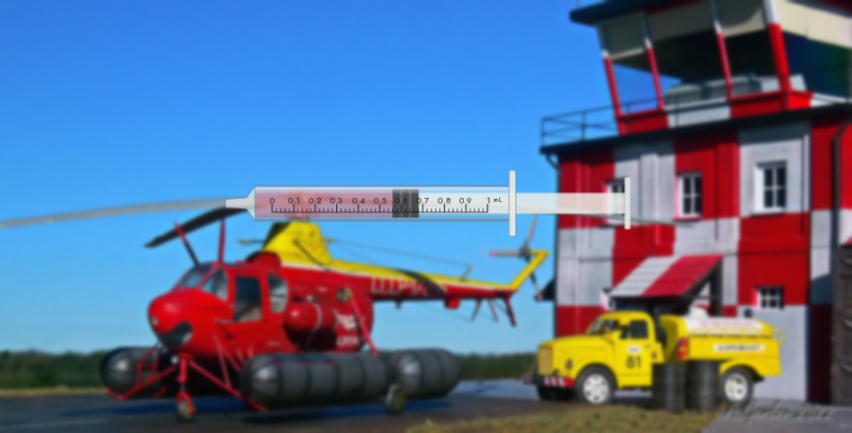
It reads 0.56 mL
